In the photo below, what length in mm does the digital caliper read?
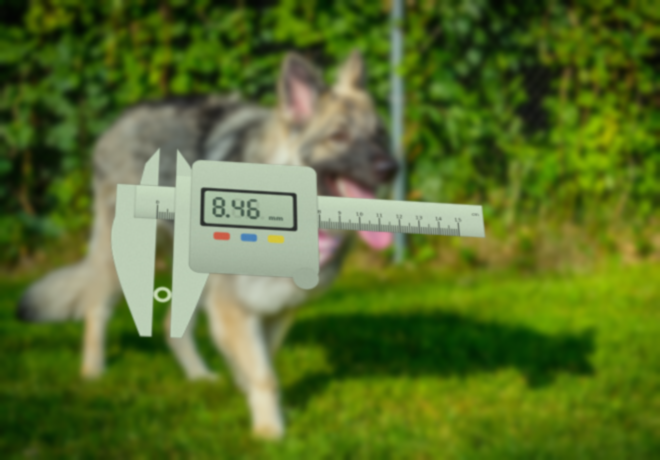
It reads 8.46 mm
